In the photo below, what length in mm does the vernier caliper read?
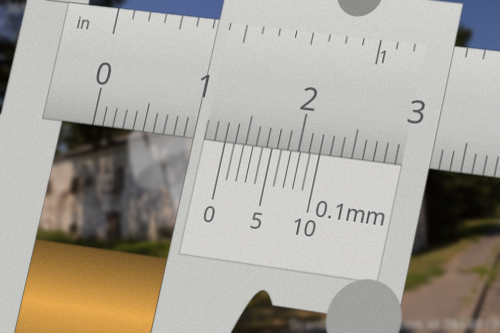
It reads 13.0 mm
